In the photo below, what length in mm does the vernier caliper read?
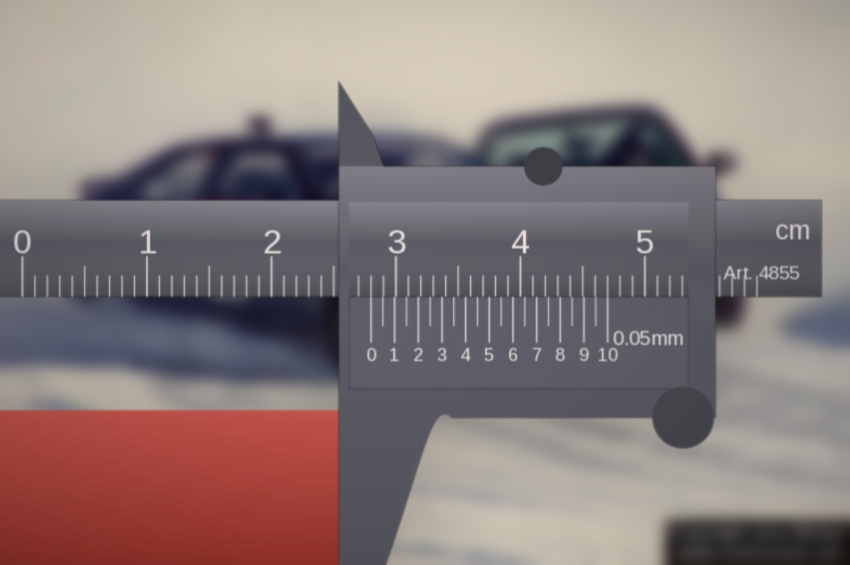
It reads 28.0 mm
